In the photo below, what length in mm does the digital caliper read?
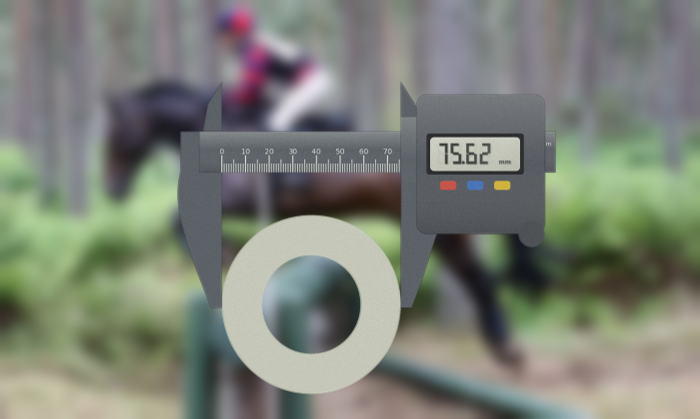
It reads 75.62 mm
